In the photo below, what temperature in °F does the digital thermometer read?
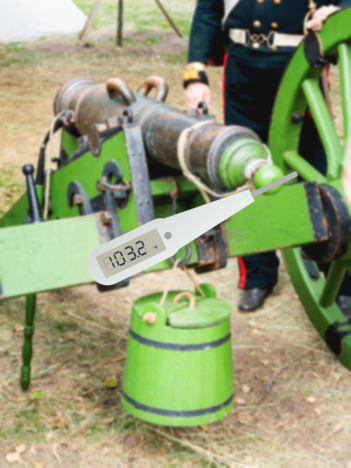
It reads 103.2 °F
